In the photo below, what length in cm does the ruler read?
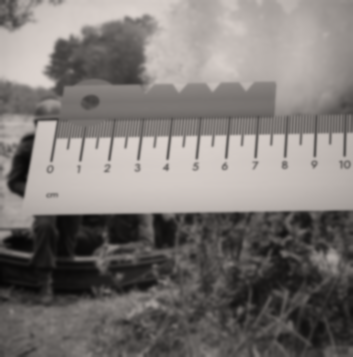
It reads 7.5 cm
